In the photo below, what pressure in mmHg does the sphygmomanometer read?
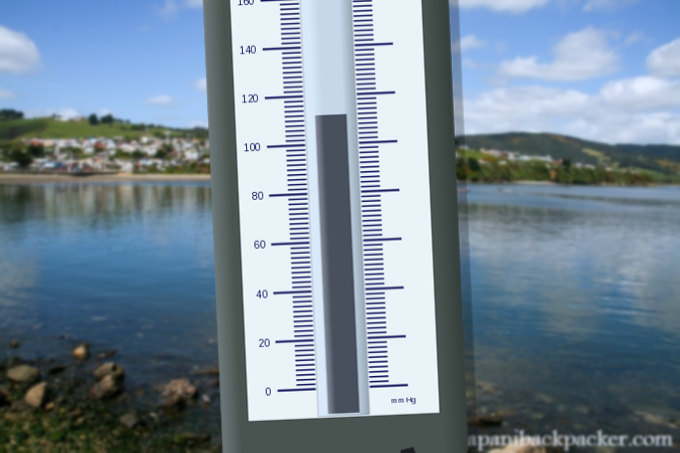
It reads 112 mmHg
